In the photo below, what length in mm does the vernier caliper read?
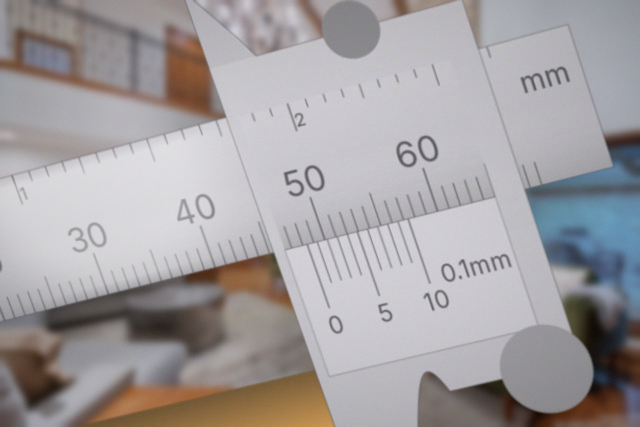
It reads 48.4 mm
